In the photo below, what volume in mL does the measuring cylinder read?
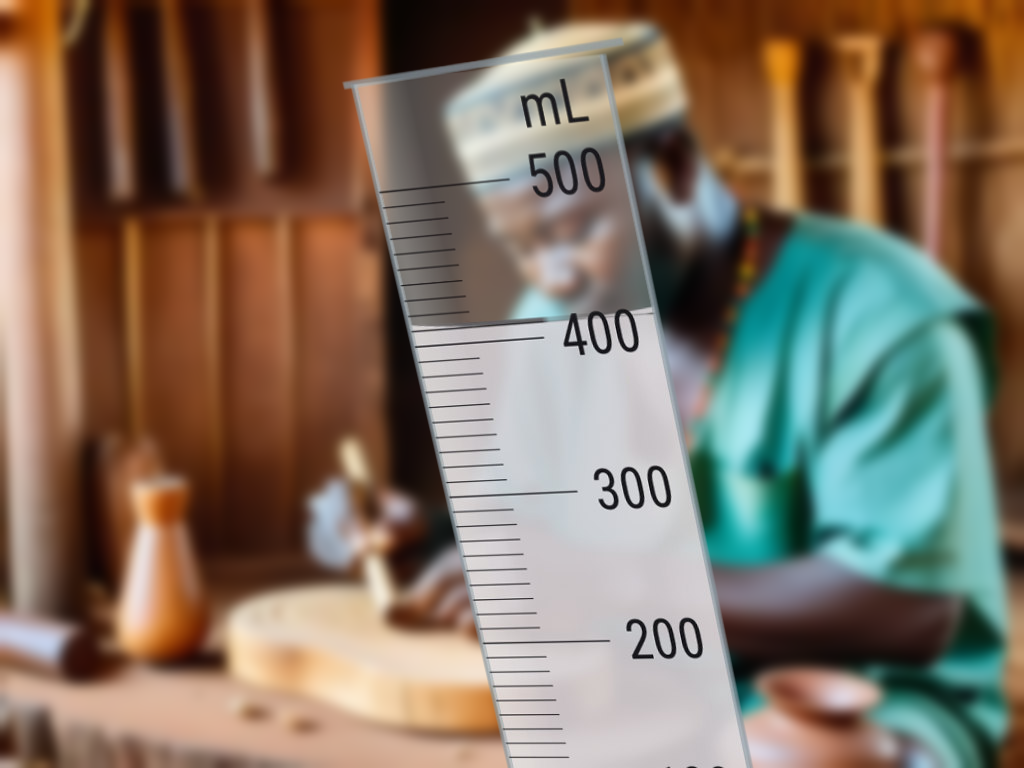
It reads 410 mL
